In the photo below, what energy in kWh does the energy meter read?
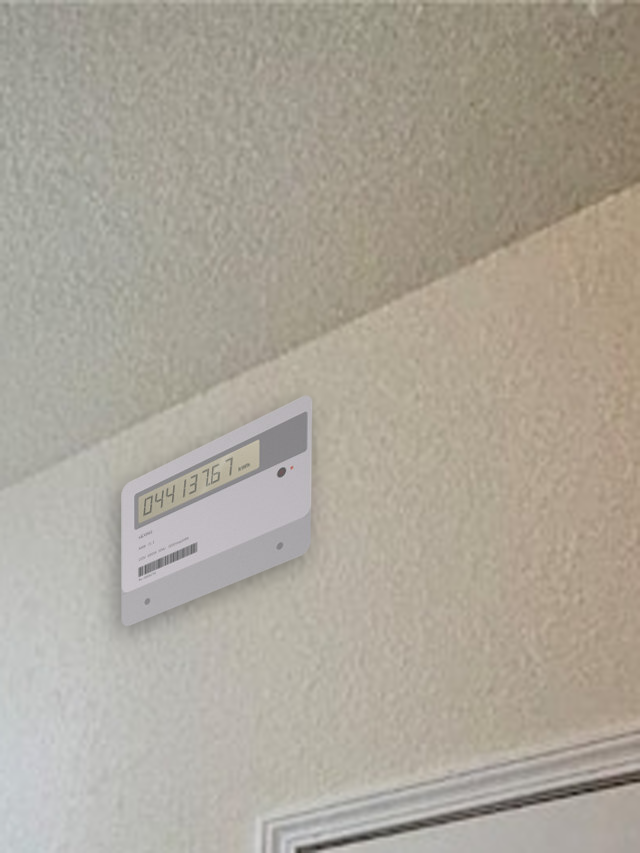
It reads 44137.67 kWh
